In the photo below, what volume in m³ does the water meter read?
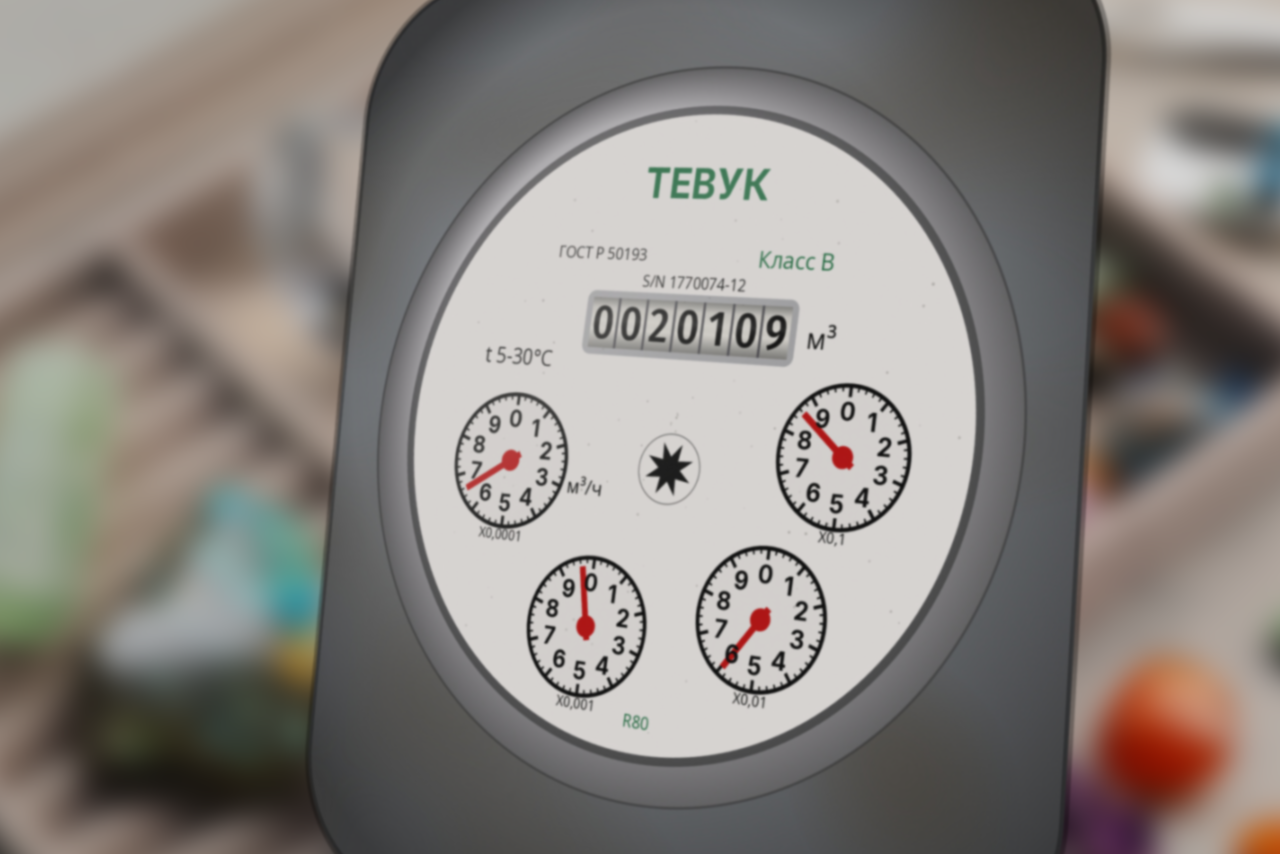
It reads 20109.8596 m³
